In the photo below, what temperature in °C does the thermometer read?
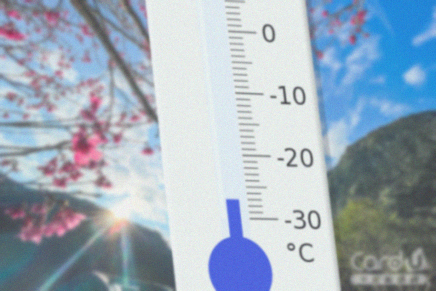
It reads -27 °C
